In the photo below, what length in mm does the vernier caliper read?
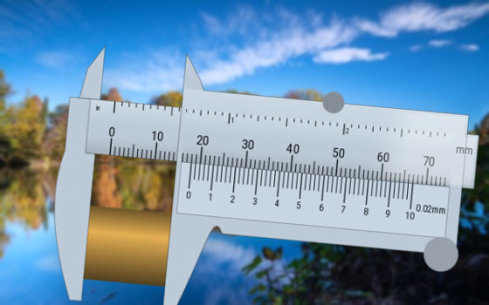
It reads 18.0 mm
